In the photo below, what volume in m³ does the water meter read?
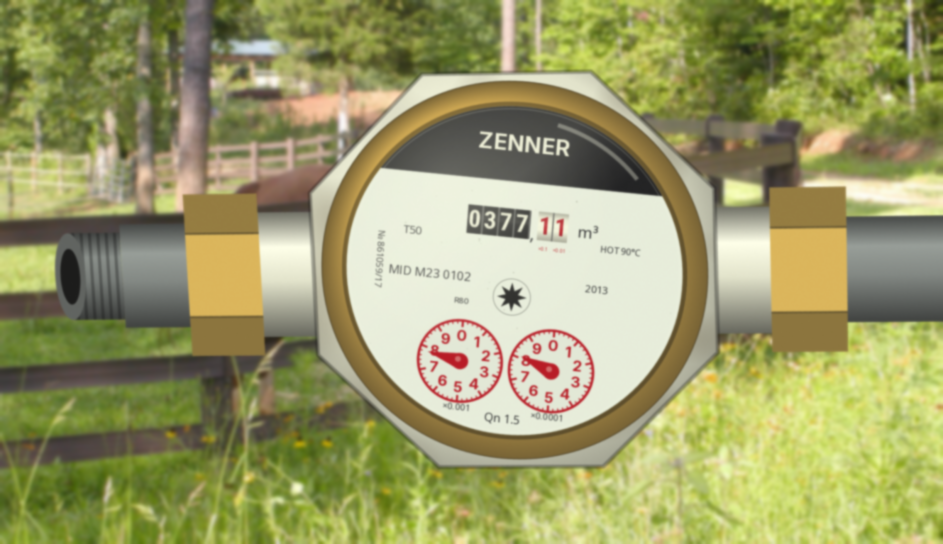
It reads 377.1178 m³
